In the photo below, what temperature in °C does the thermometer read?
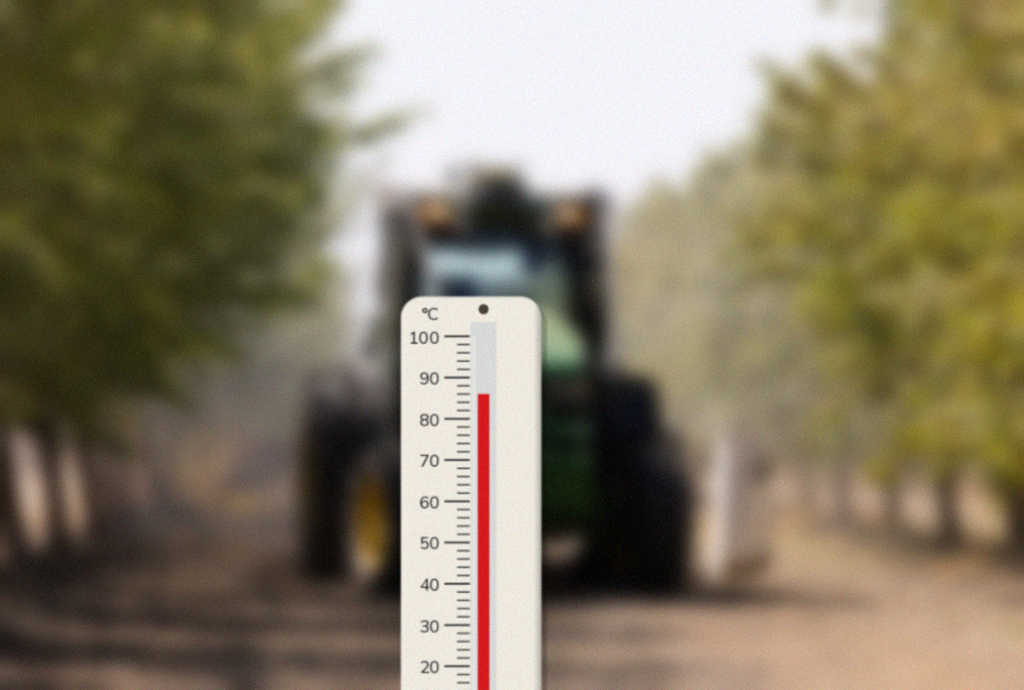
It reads 86 °C
